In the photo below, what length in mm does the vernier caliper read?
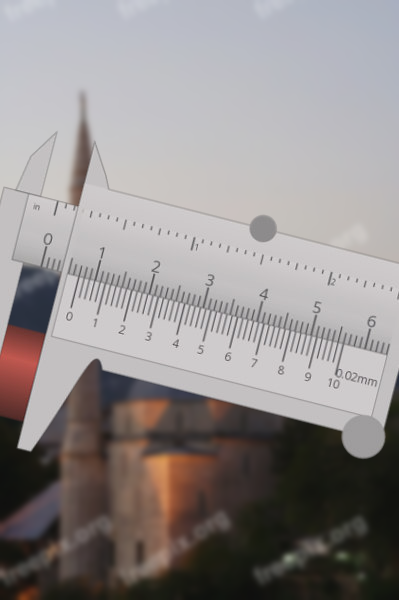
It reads 7.0 mm
